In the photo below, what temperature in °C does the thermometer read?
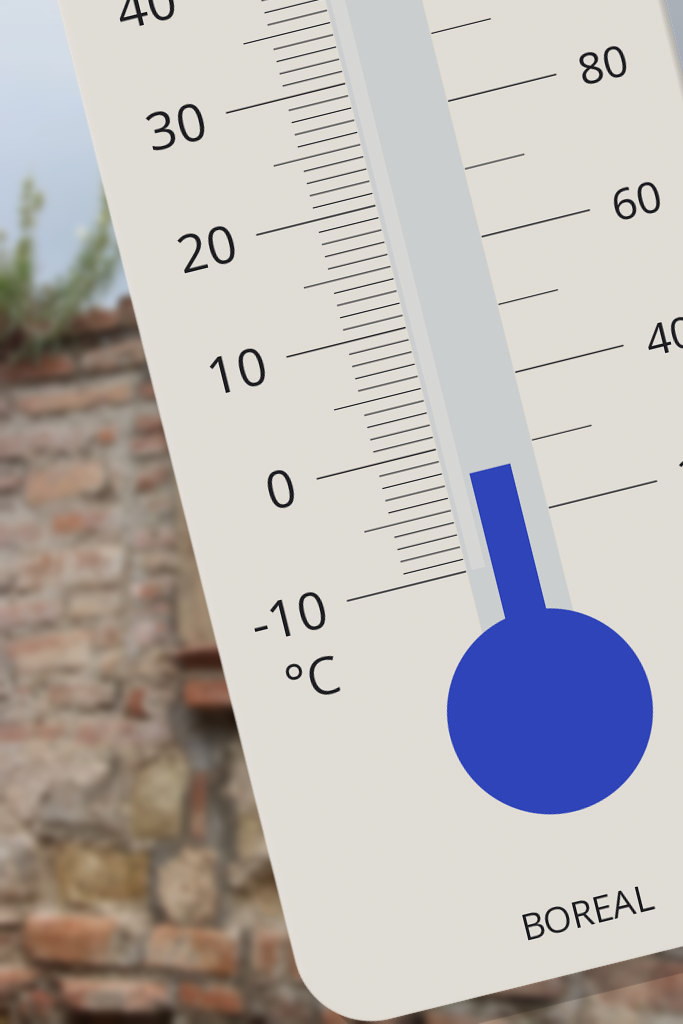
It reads -2.5 °C
